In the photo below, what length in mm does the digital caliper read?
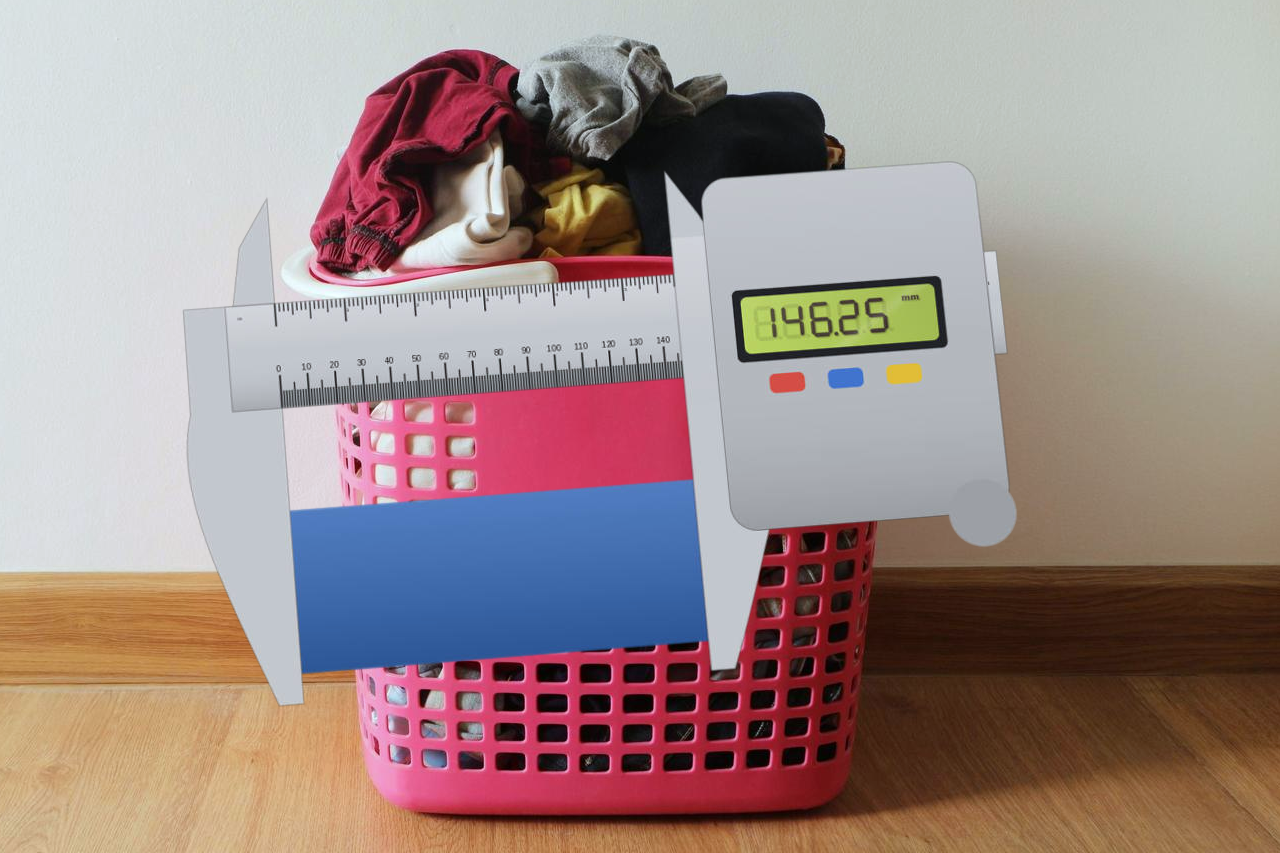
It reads 146.25 mm
